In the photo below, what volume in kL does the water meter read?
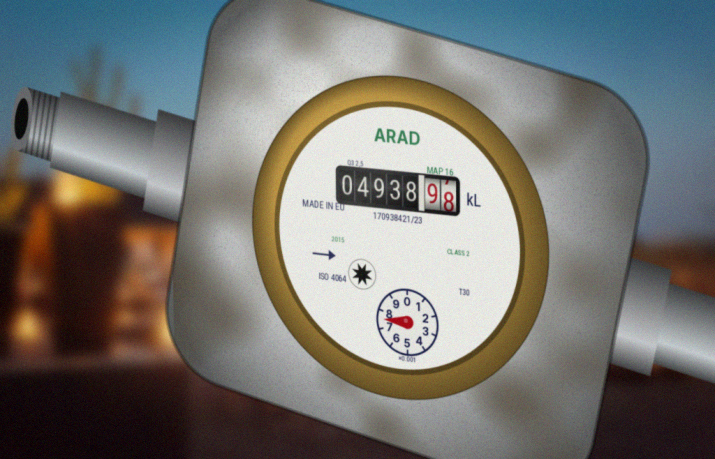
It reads 4938.977 kL
